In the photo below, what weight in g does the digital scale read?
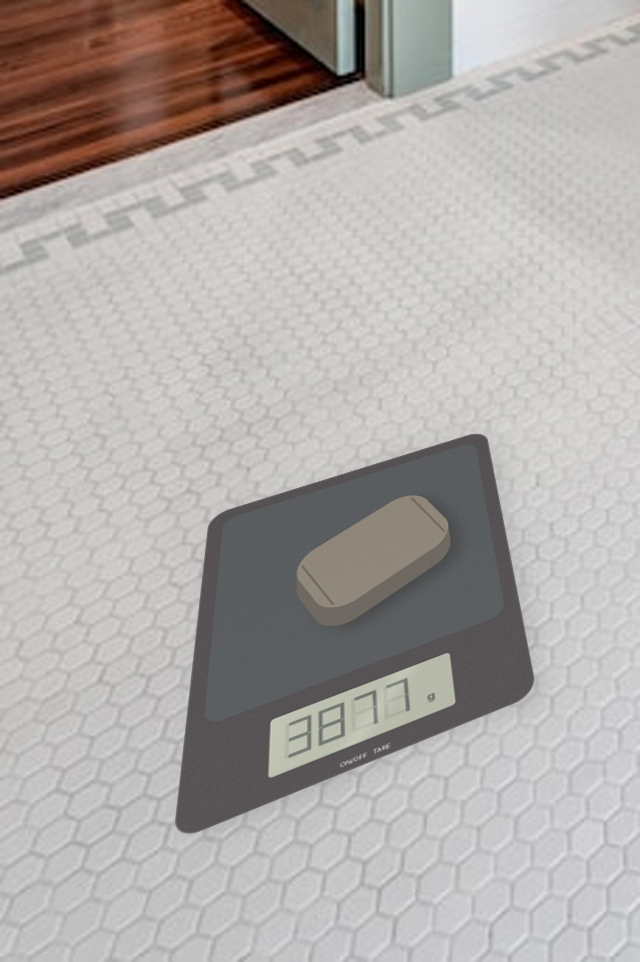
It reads 3877 g
